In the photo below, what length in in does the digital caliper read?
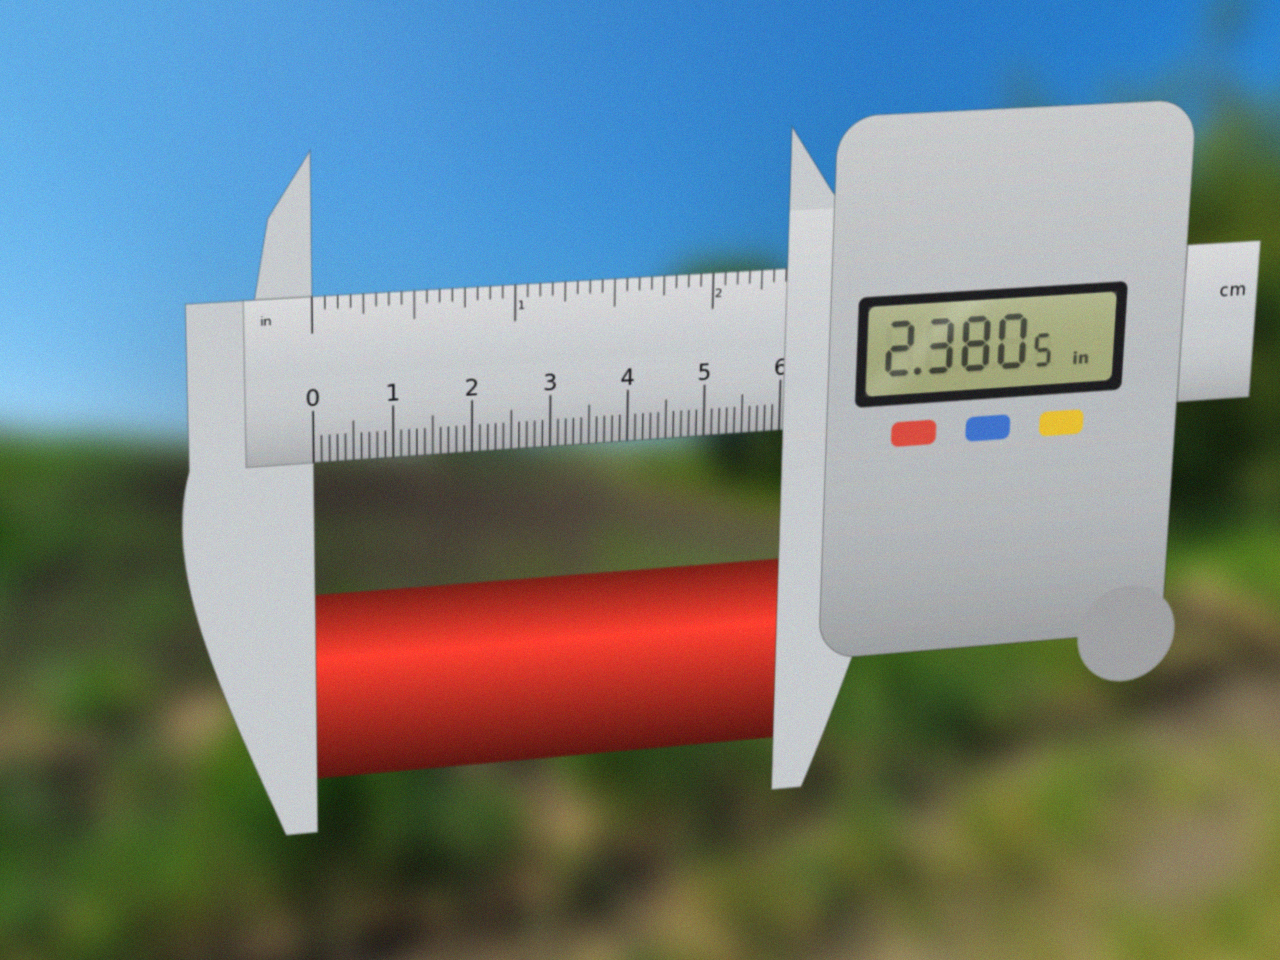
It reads 2.3805 in
